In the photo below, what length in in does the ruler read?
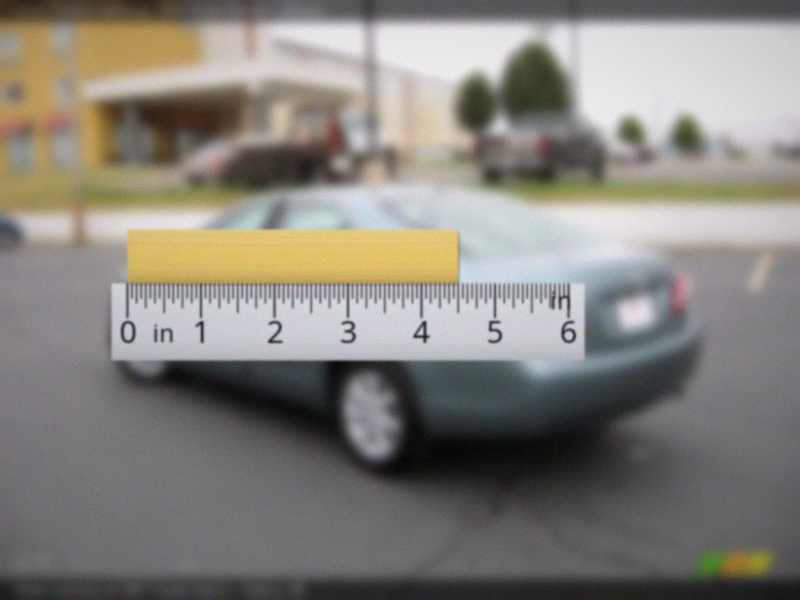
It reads 4.5 in
